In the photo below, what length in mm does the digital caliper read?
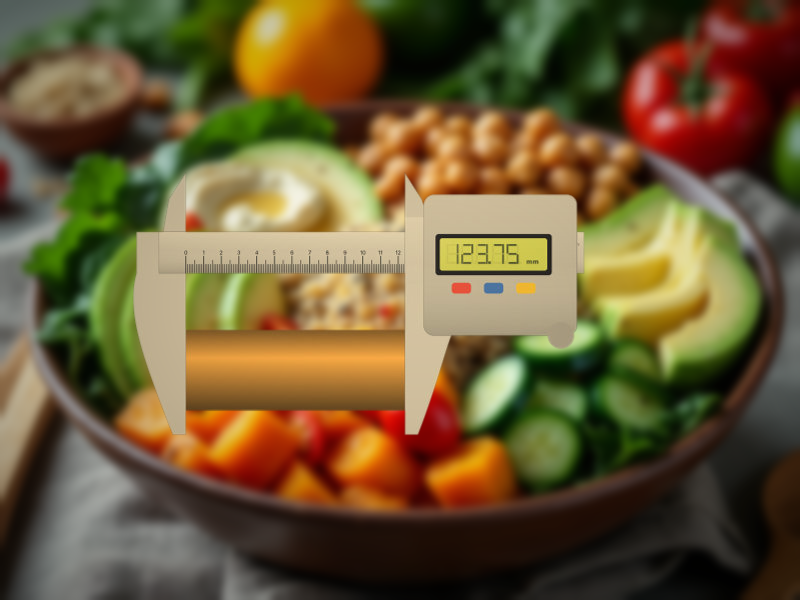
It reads 123.75 mm
